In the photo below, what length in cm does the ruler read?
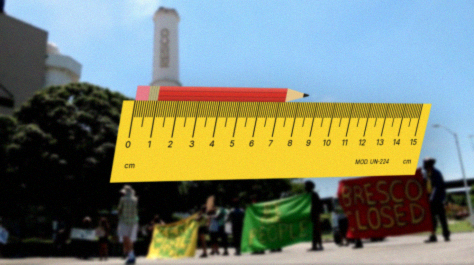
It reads 8.5 cm
